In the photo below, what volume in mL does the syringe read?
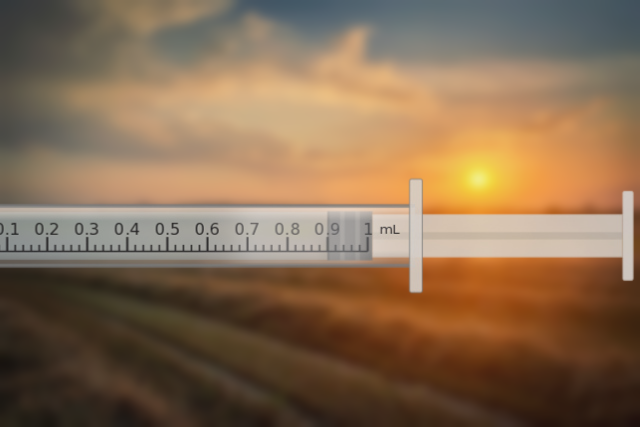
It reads 0.9 mL
